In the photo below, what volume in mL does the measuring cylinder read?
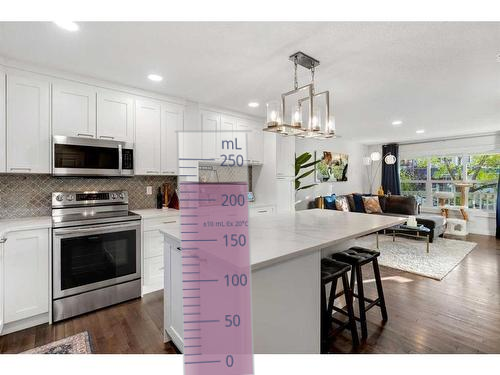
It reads 220 mL
